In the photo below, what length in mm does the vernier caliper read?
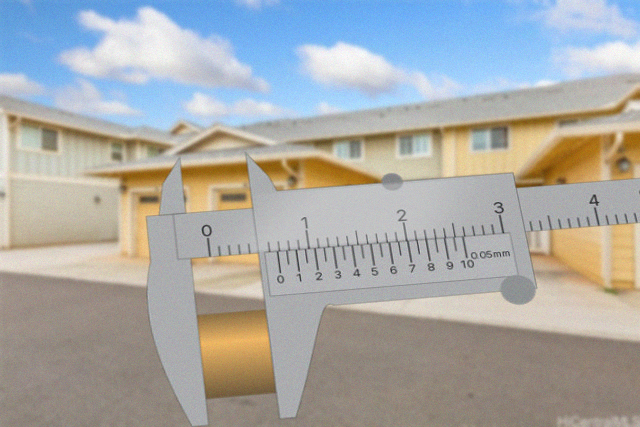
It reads 6.8 mm
